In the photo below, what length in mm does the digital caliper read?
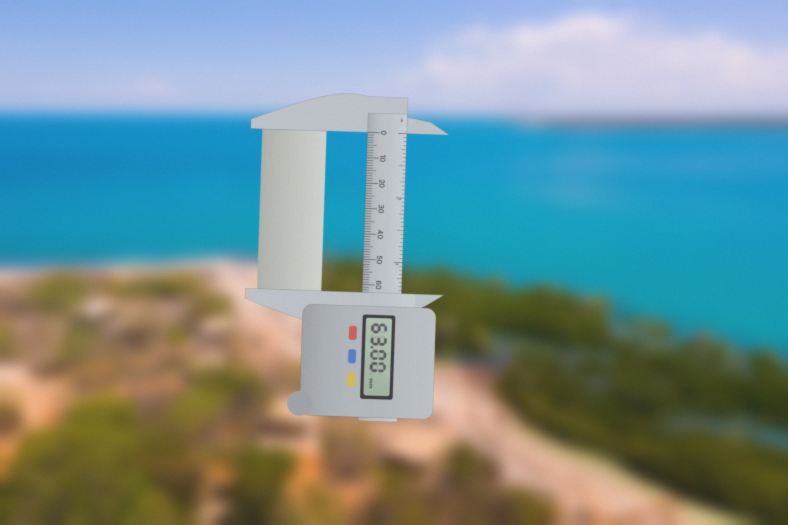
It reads 63.00 mm
